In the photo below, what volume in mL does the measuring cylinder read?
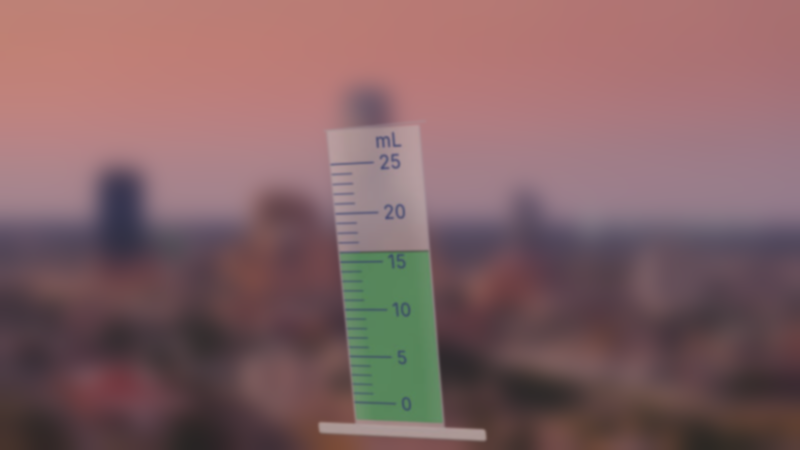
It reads 16 mL
